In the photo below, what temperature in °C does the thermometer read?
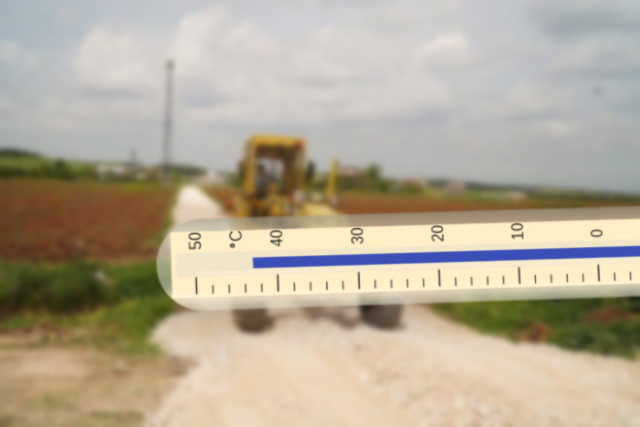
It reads 43 °C
